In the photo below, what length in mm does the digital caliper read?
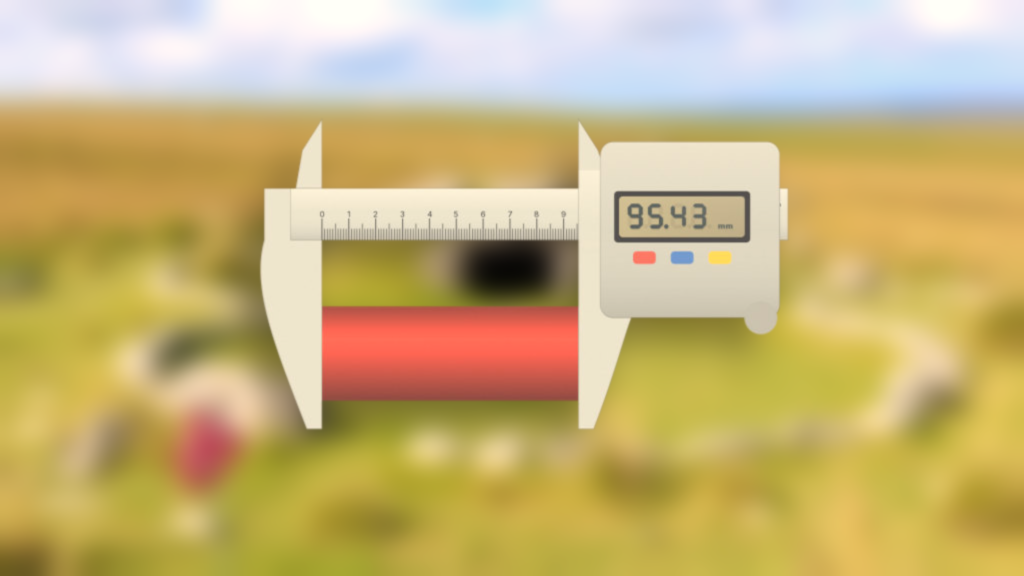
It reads 95.43 mm
